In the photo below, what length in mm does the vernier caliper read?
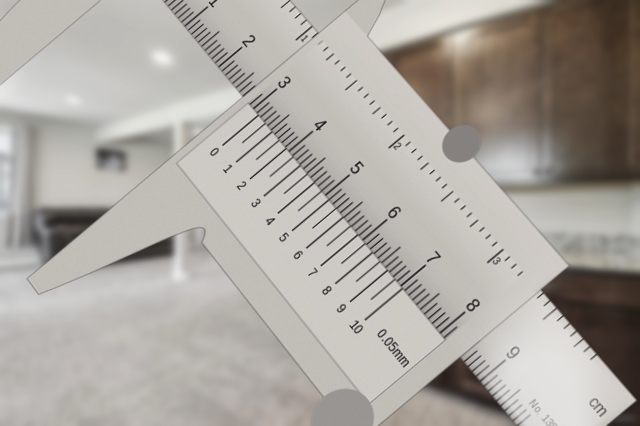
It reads 31.5 mm
